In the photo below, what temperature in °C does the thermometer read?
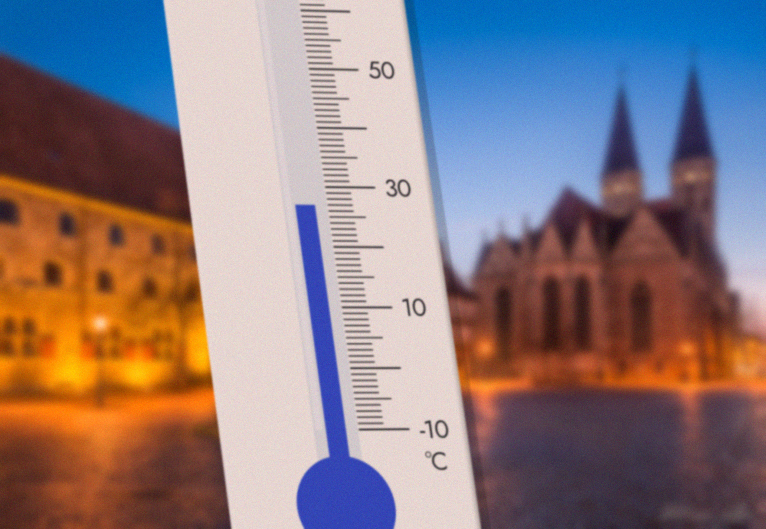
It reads 27 °C
